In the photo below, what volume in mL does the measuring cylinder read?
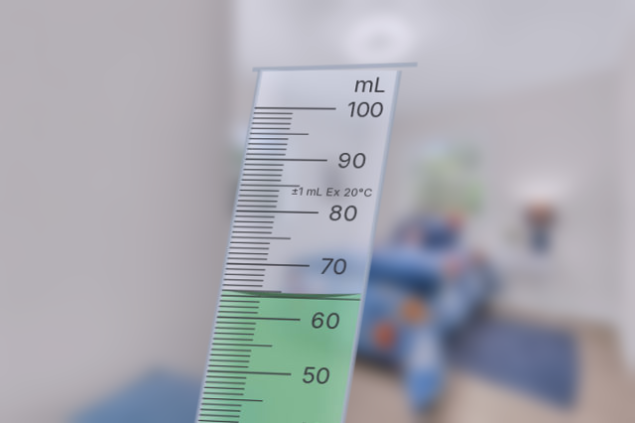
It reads 64 mL
